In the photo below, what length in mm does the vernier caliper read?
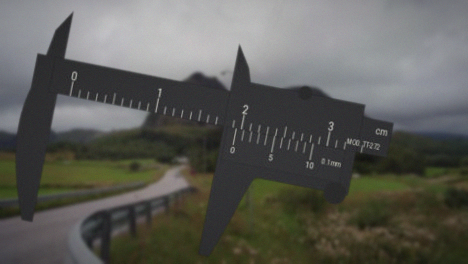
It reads 19.4 mm
